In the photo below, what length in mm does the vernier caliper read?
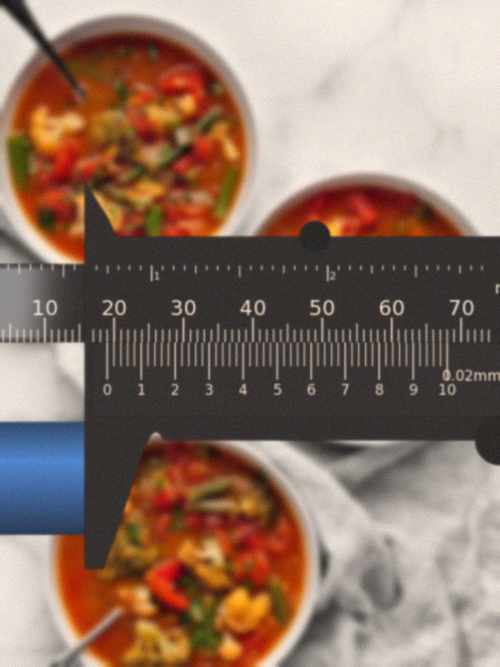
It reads 19.0 mm
